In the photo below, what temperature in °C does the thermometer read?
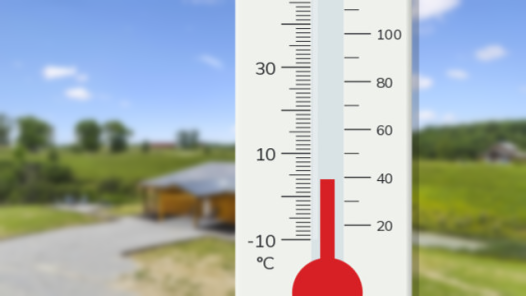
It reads 4 °C
